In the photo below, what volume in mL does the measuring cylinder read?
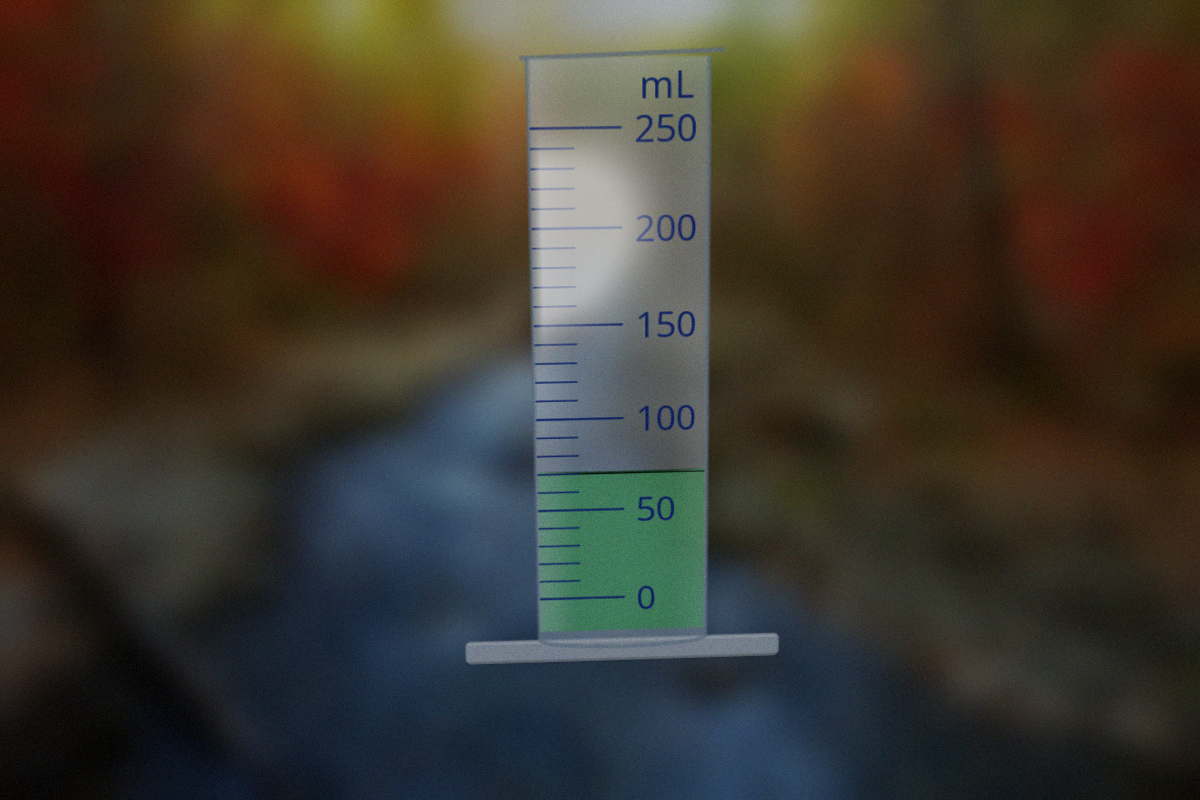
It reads 70 mL
